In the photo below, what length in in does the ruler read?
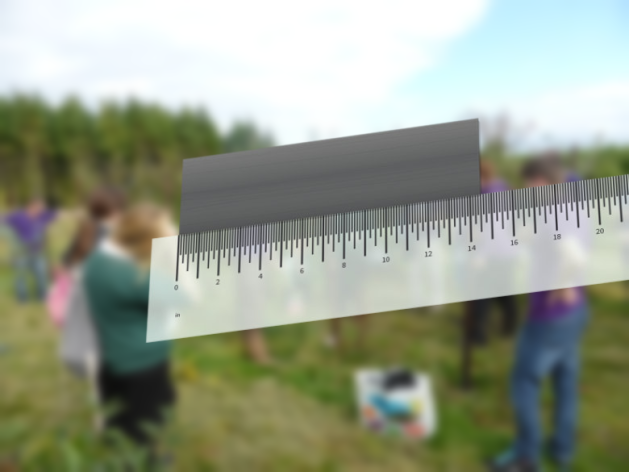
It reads 14.5 in
